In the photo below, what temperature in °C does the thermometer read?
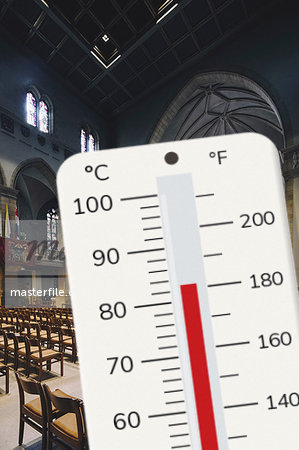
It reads 83 °C
